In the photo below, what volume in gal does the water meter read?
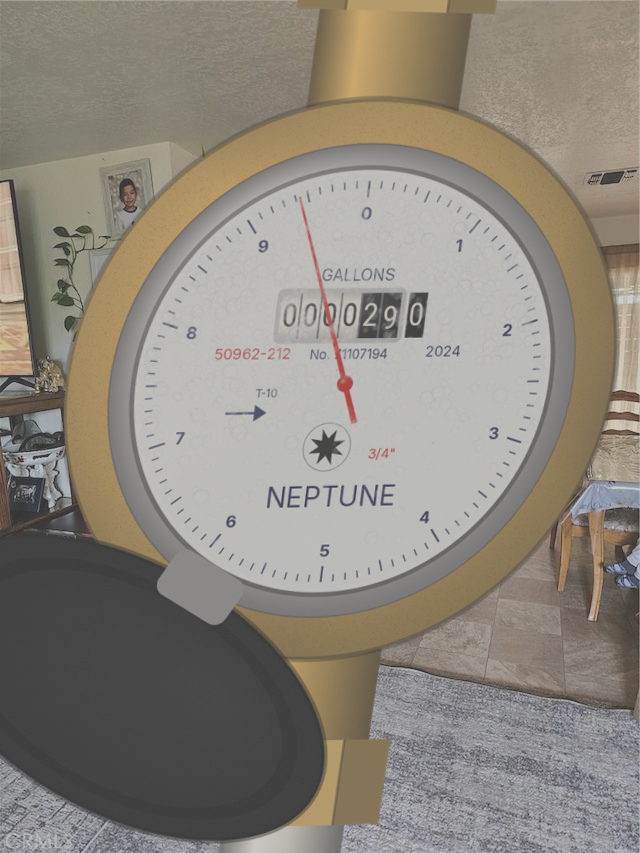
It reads 289.4 gal
